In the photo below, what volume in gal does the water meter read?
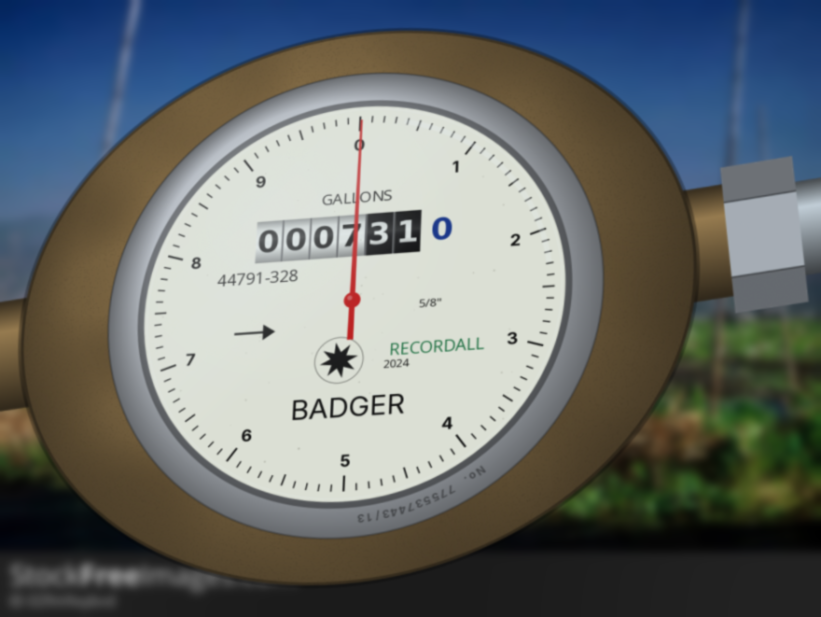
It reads 7310.0 gal
